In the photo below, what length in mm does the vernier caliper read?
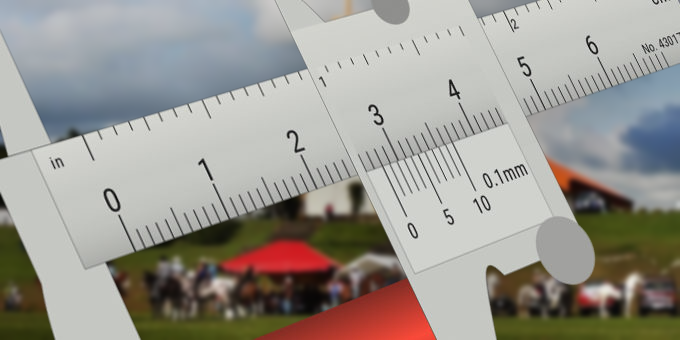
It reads 28.0 mm
